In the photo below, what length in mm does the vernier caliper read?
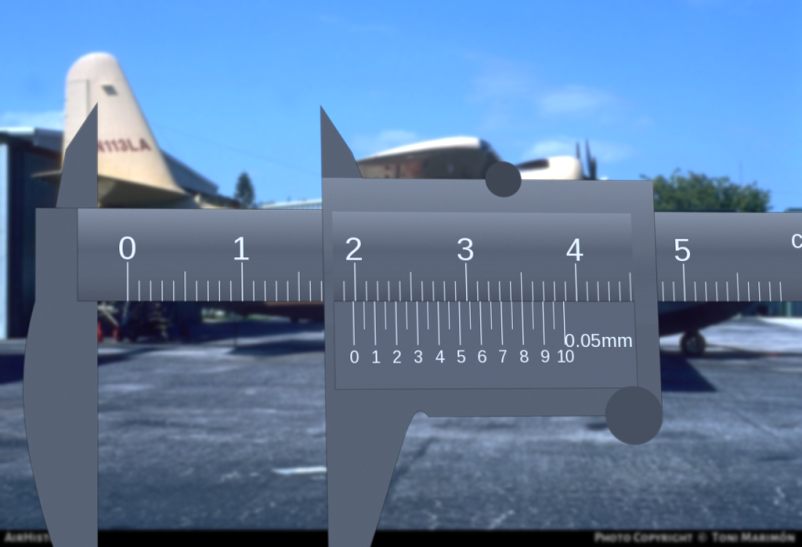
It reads 19.8 mm
